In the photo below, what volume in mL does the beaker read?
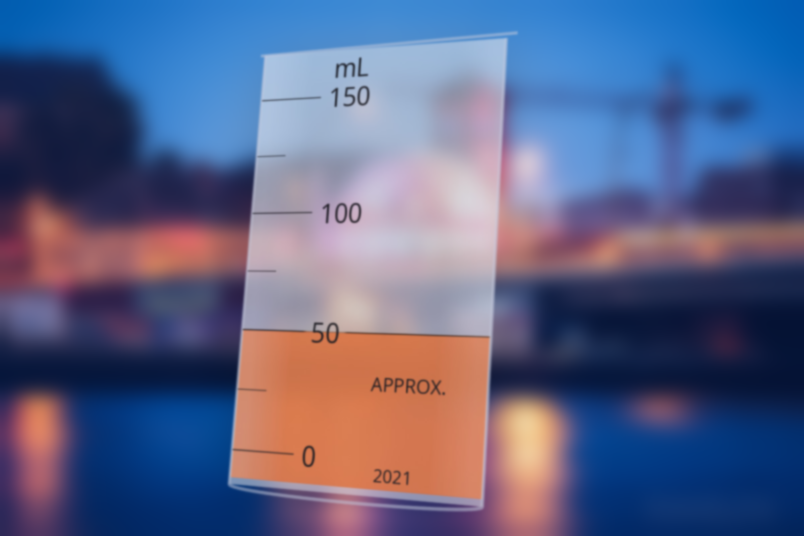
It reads 50 mL
